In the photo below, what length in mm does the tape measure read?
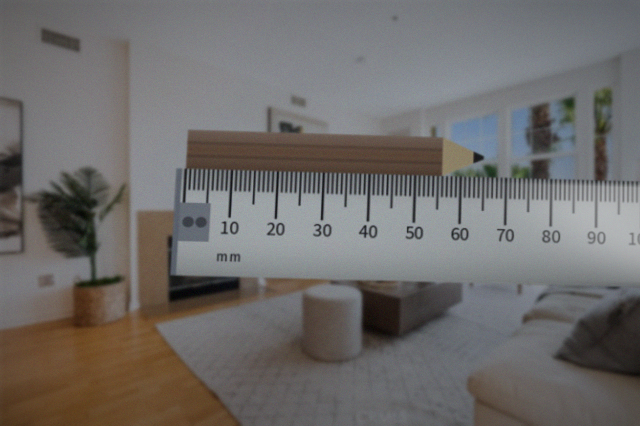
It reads 65 mm
